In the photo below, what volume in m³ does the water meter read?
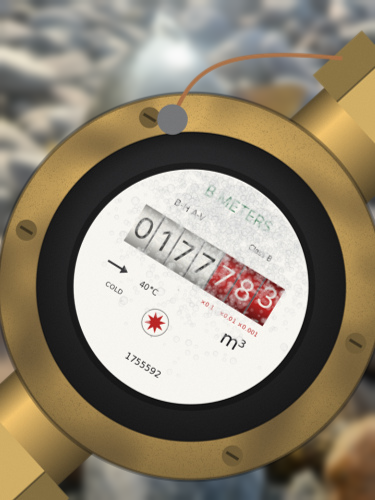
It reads 177.783 m³
